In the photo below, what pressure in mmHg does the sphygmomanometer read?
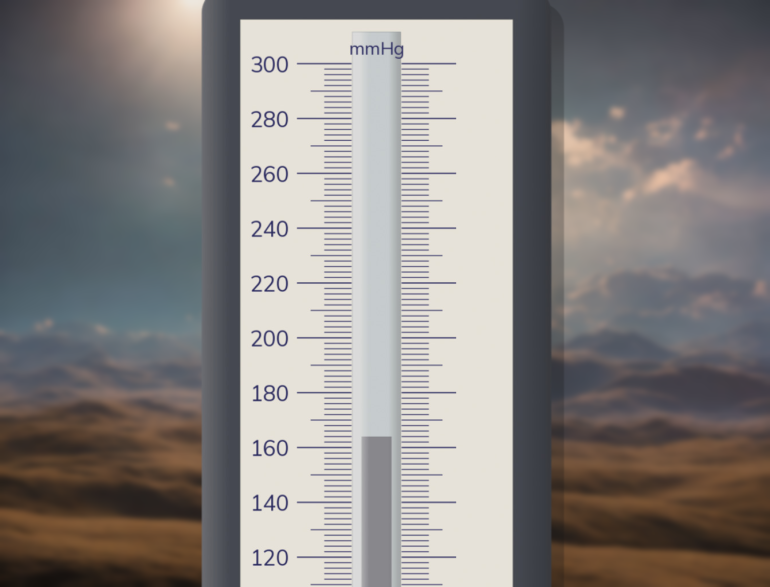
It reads 164 mmHg
